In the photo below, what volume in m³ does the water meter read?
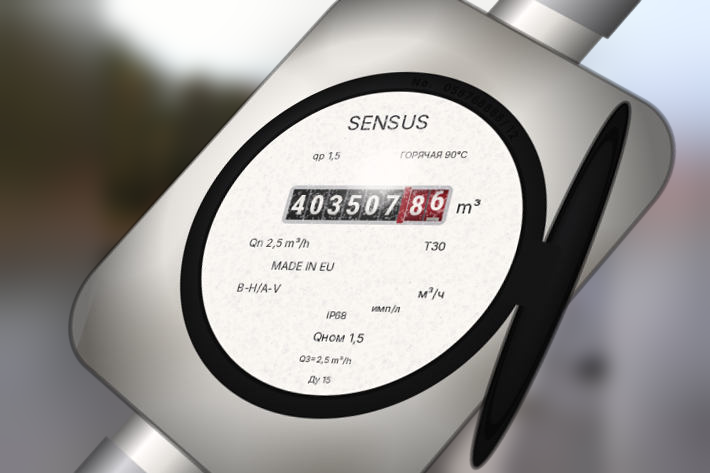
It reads 403507.86 m³
